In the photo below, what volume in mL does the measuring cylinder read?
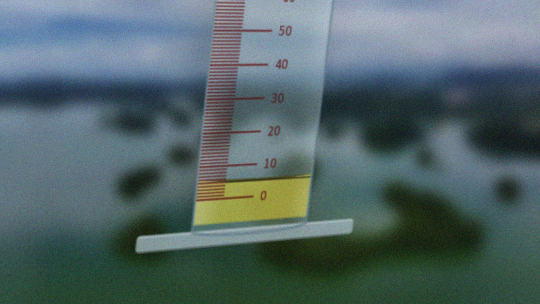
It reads 5 mL
